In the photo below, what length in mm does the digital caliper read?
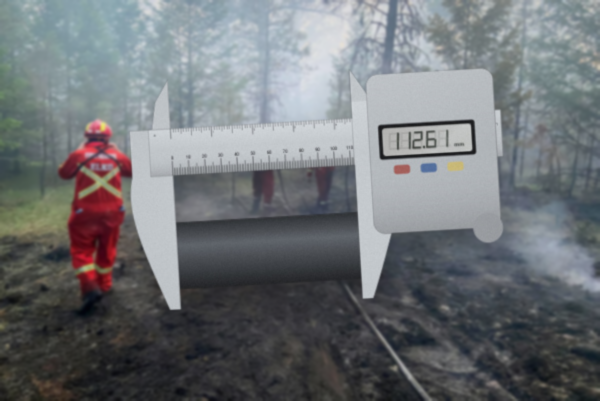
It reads 112.61 mm
